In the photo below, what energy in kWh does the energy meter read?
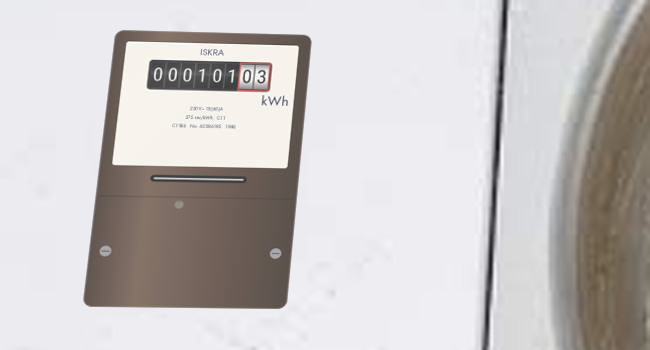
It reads 101.03 kWh
